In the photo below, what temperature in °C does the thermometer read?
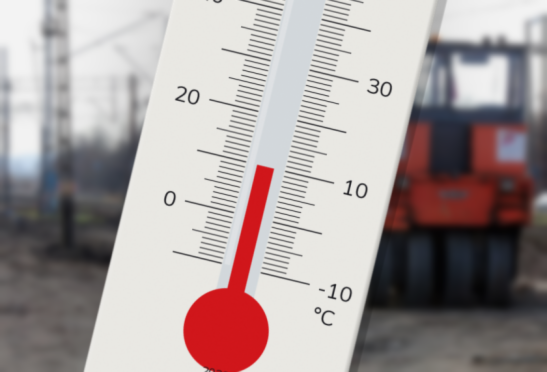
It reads 10 °C
